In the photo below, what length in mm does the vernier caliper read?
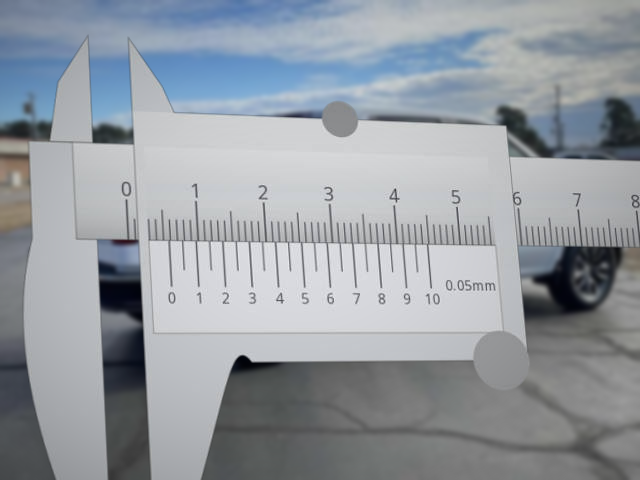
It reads 5.8 mm
